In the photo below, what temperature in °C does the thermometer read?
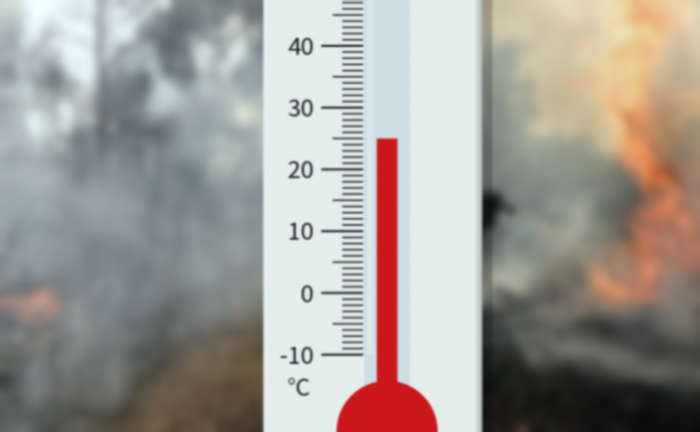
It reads 25 °C
